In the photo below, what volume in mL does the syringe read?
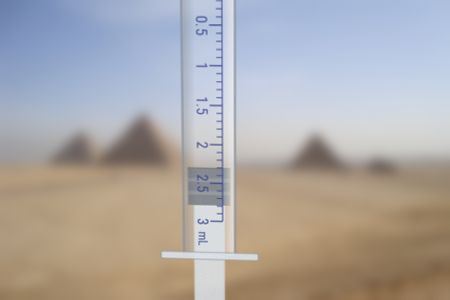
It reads 2.3 mL
